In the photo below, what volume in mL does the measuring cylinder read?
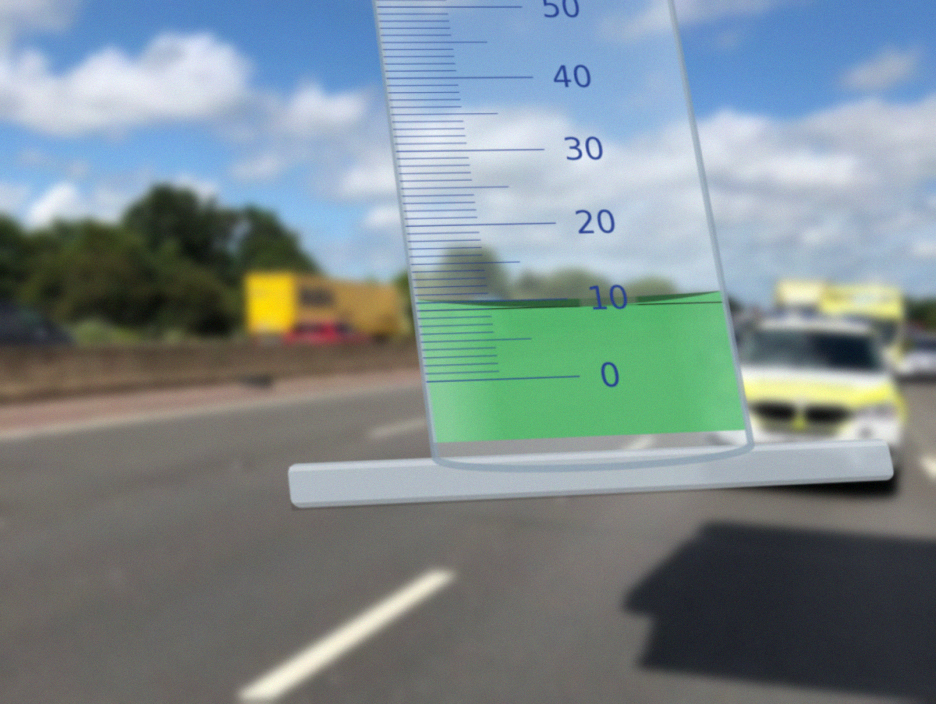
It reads 9 mL
